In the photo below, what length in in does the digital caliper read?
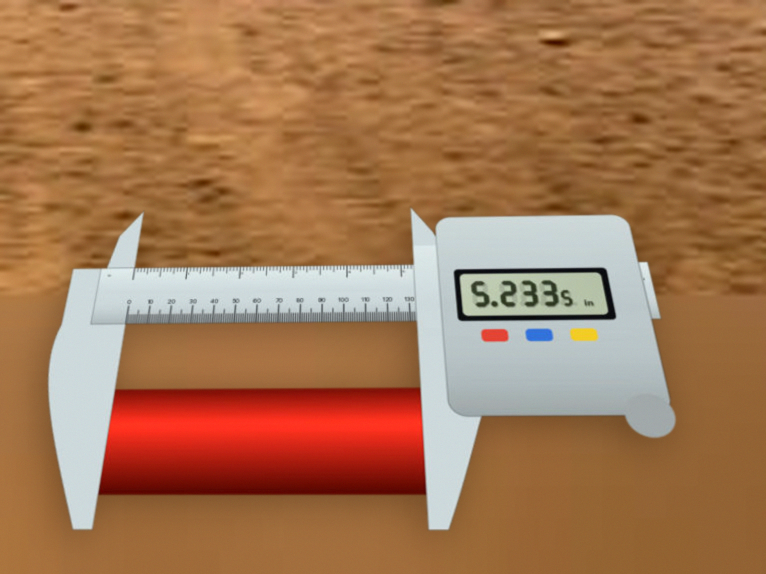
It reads 5.2335 in
